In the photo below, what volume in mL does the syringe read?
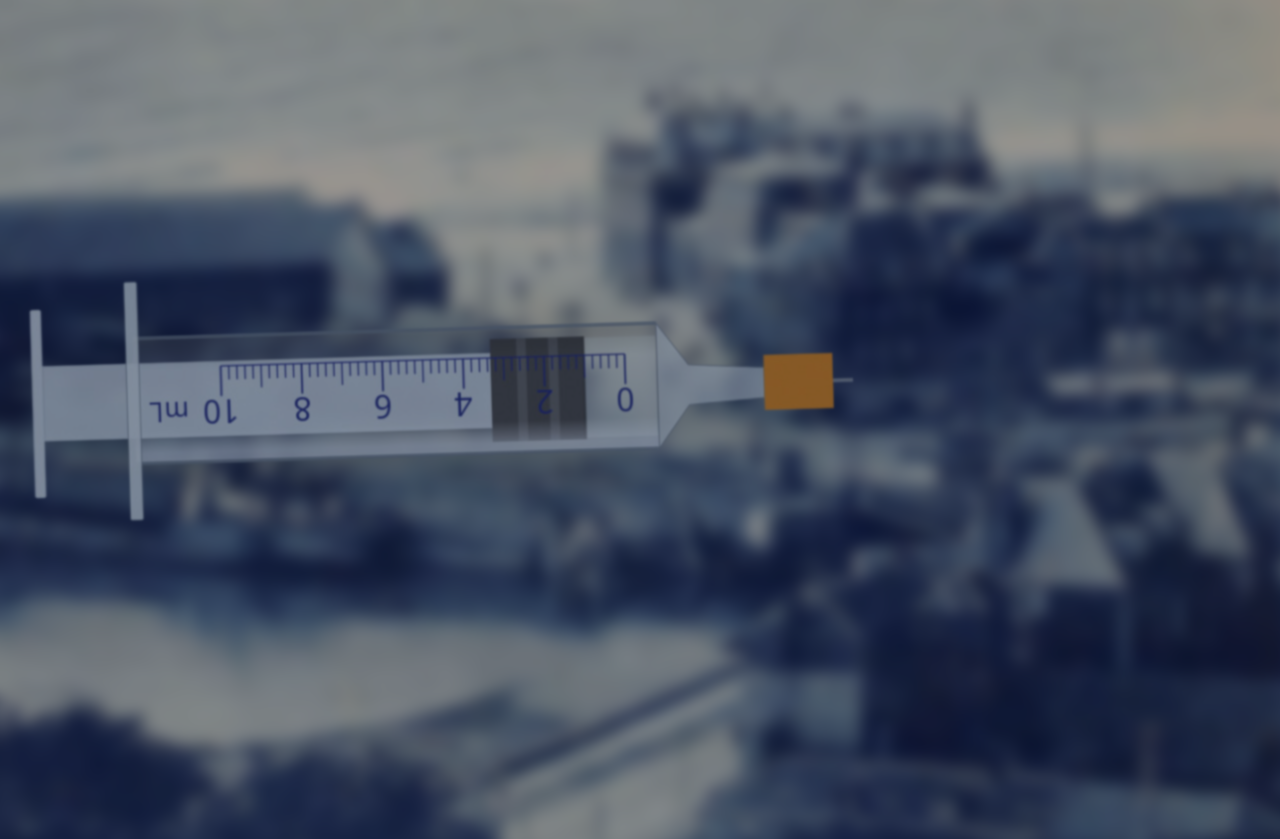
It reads 1 mL
